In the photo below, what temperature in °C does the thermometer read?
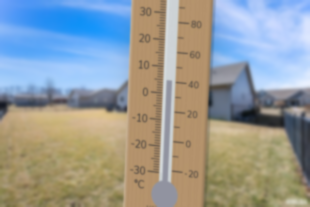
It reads 5 °C
